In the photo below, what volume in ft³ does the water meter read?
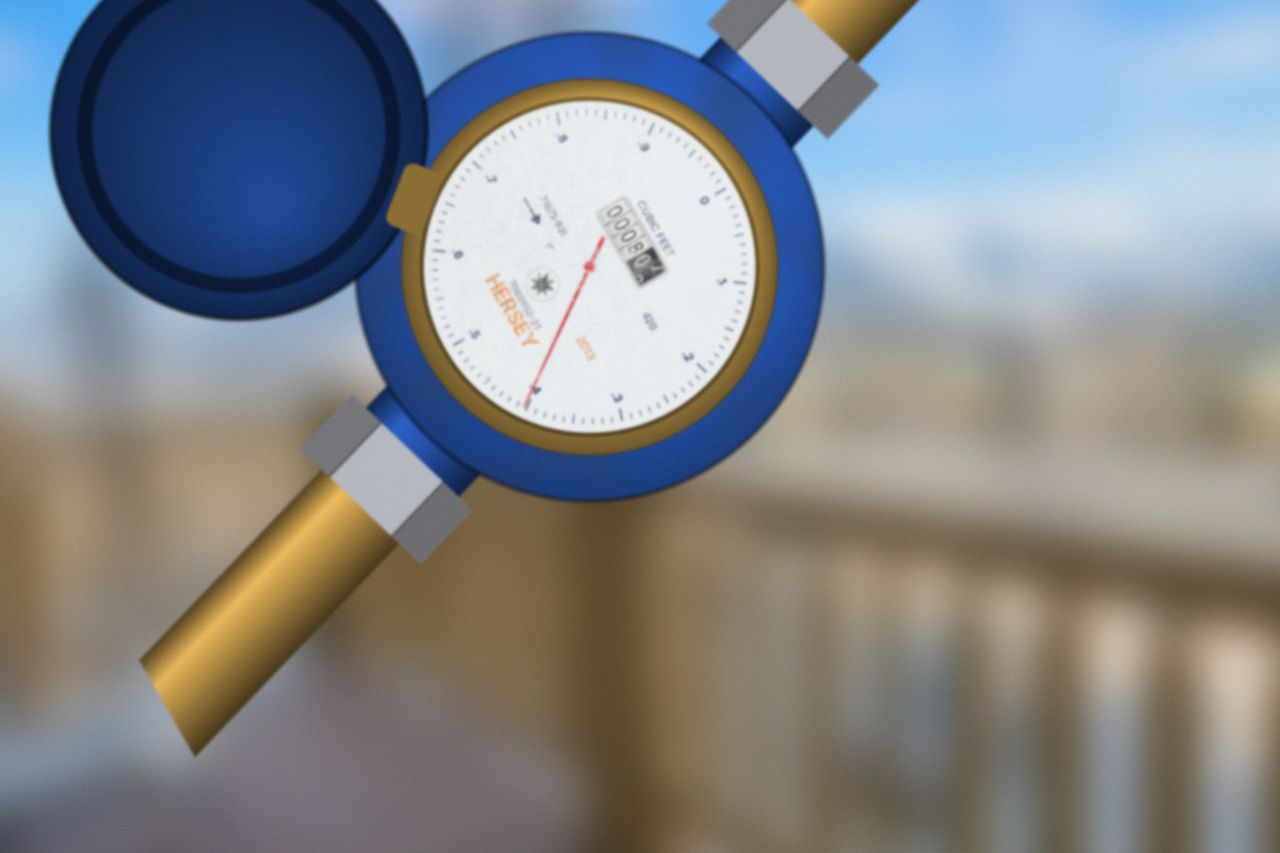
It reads 807.40 ft³
